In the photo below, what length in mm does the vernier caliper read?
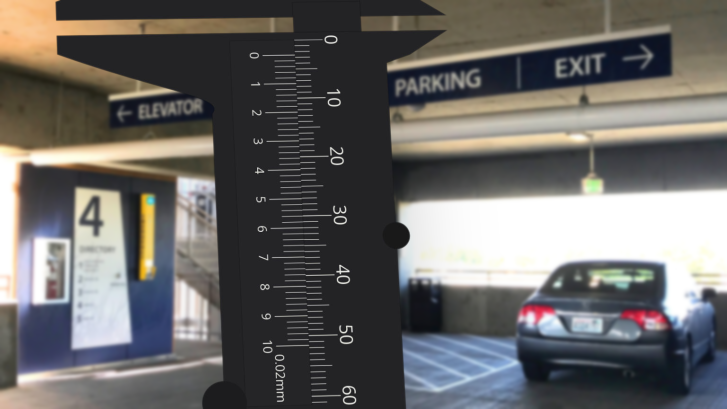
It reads 2.6 mm
